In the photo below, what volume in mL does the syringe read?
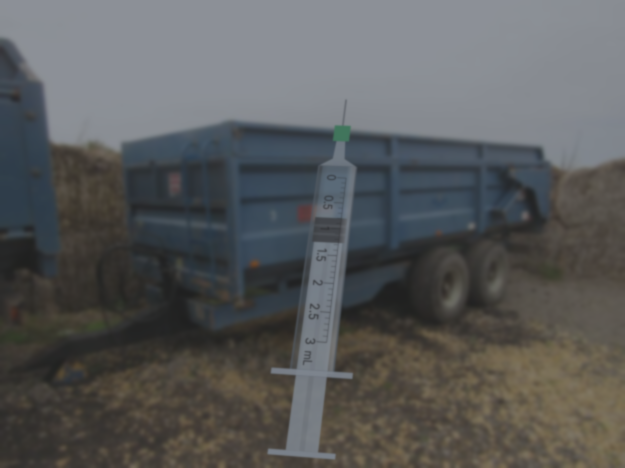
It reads 0.8 mL
